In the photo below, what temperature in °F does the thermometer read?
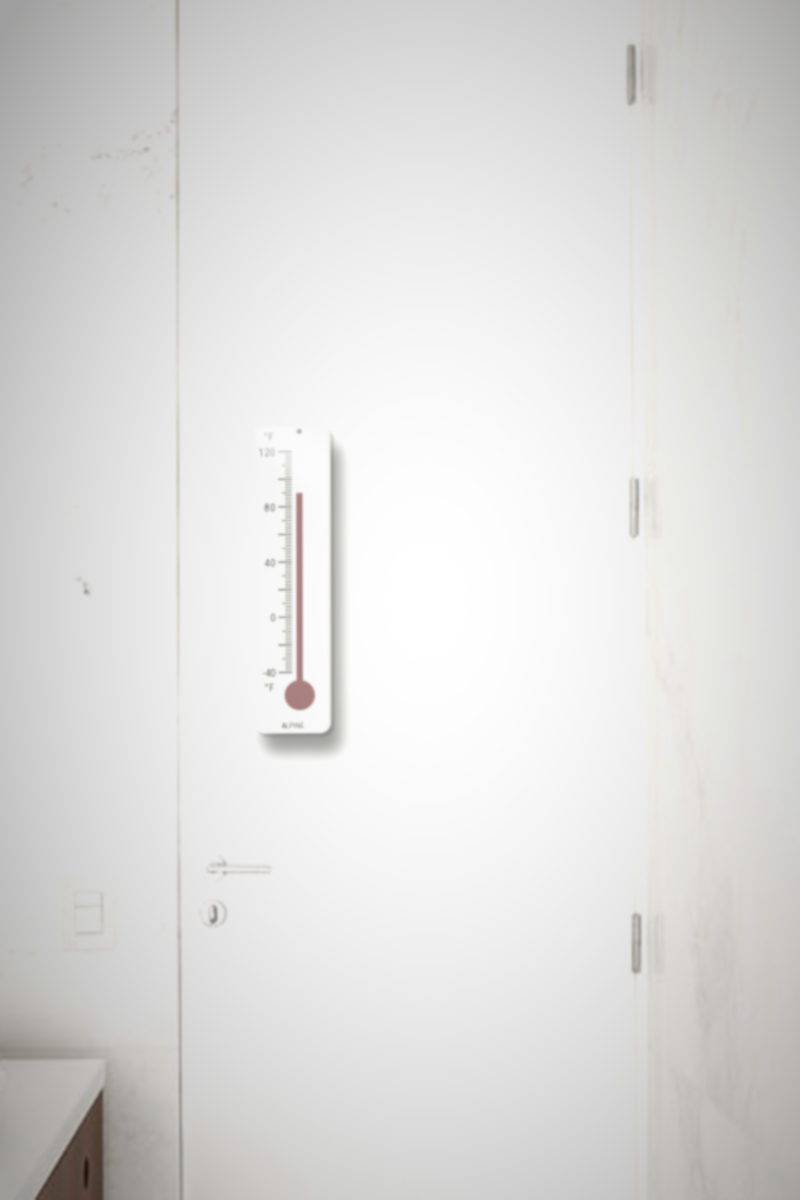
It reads 90 °F
